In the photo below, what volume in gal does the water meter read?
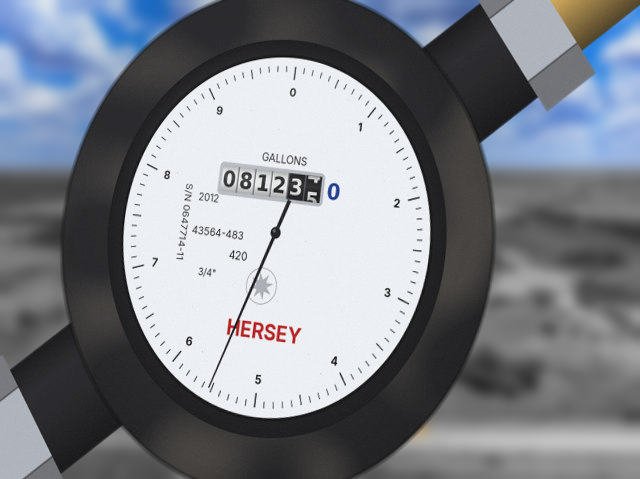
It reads 812345.5 gal
